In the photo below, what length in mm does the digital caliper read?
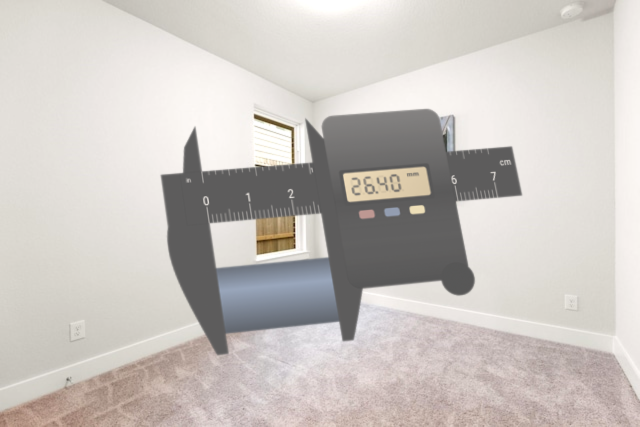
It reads 26.40 mm
